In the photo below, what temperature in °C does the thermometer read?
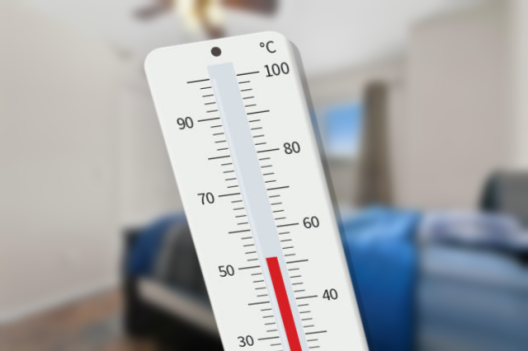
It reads 52 °C
